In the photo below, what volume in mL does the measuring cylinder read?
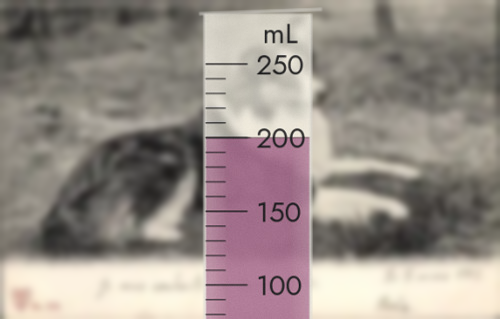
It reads 200 mL
